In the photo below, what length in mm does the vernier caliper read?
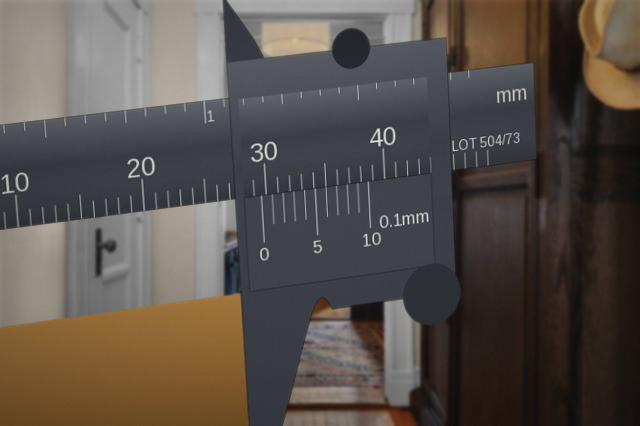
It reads 29.6 mm
